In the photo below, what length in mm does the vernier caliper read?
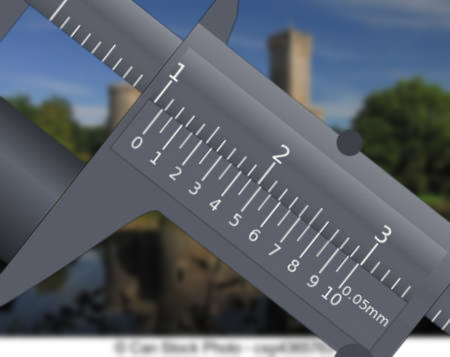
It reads 10.8 mm
